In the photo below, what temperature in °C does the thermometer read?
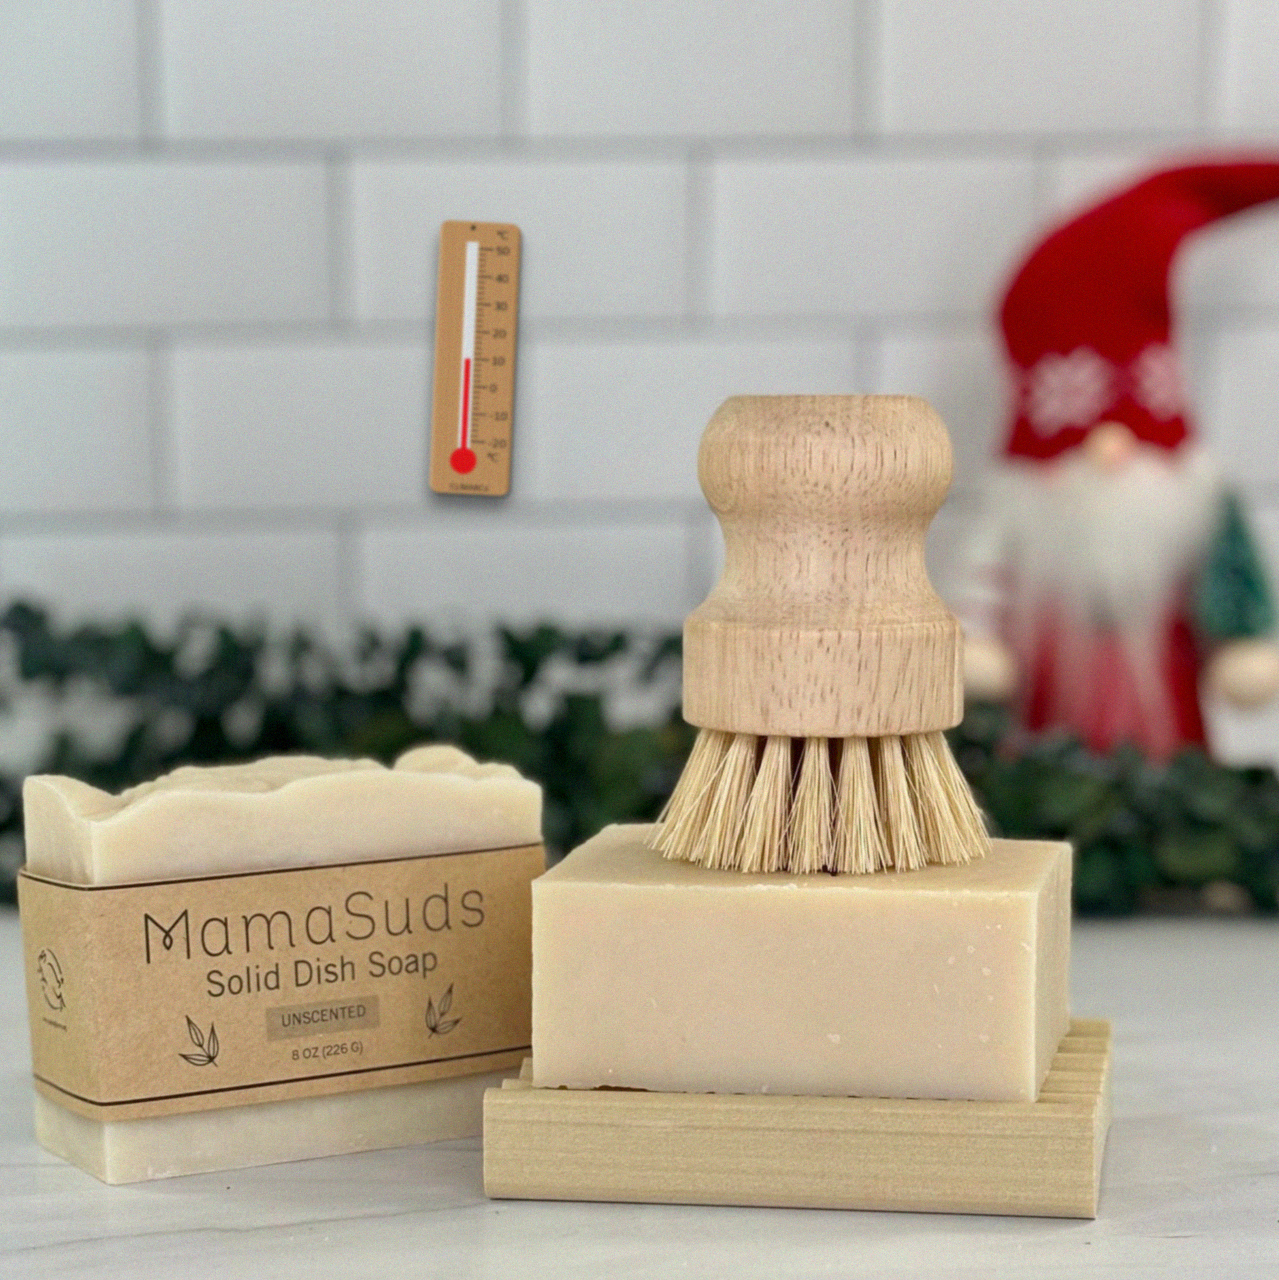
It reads 10 °C
